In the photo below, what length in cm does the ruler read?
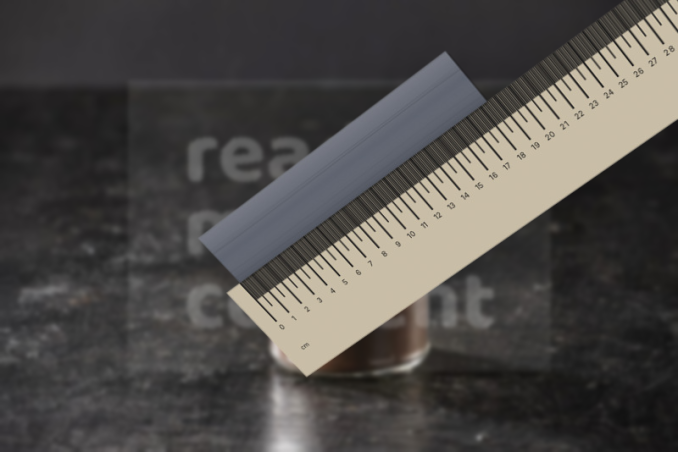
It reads 18.5 cm
